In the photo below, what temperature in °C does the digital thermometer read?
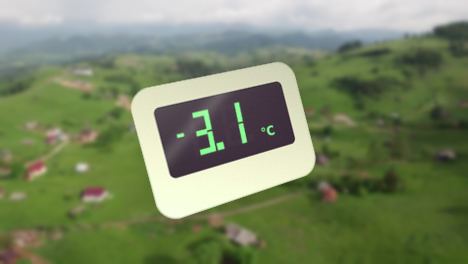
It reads -3.1 °C
